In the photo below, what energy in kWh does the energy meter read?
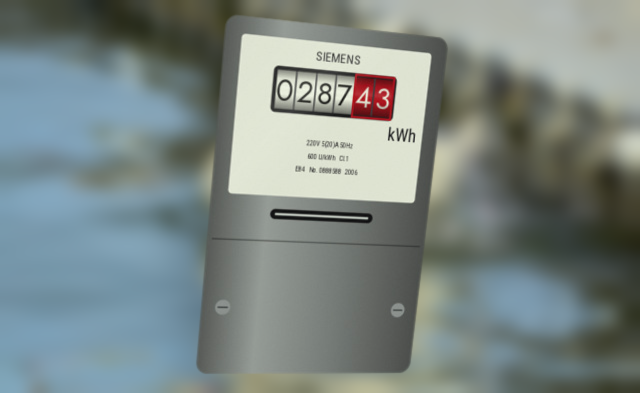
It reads 287.43 kWh
